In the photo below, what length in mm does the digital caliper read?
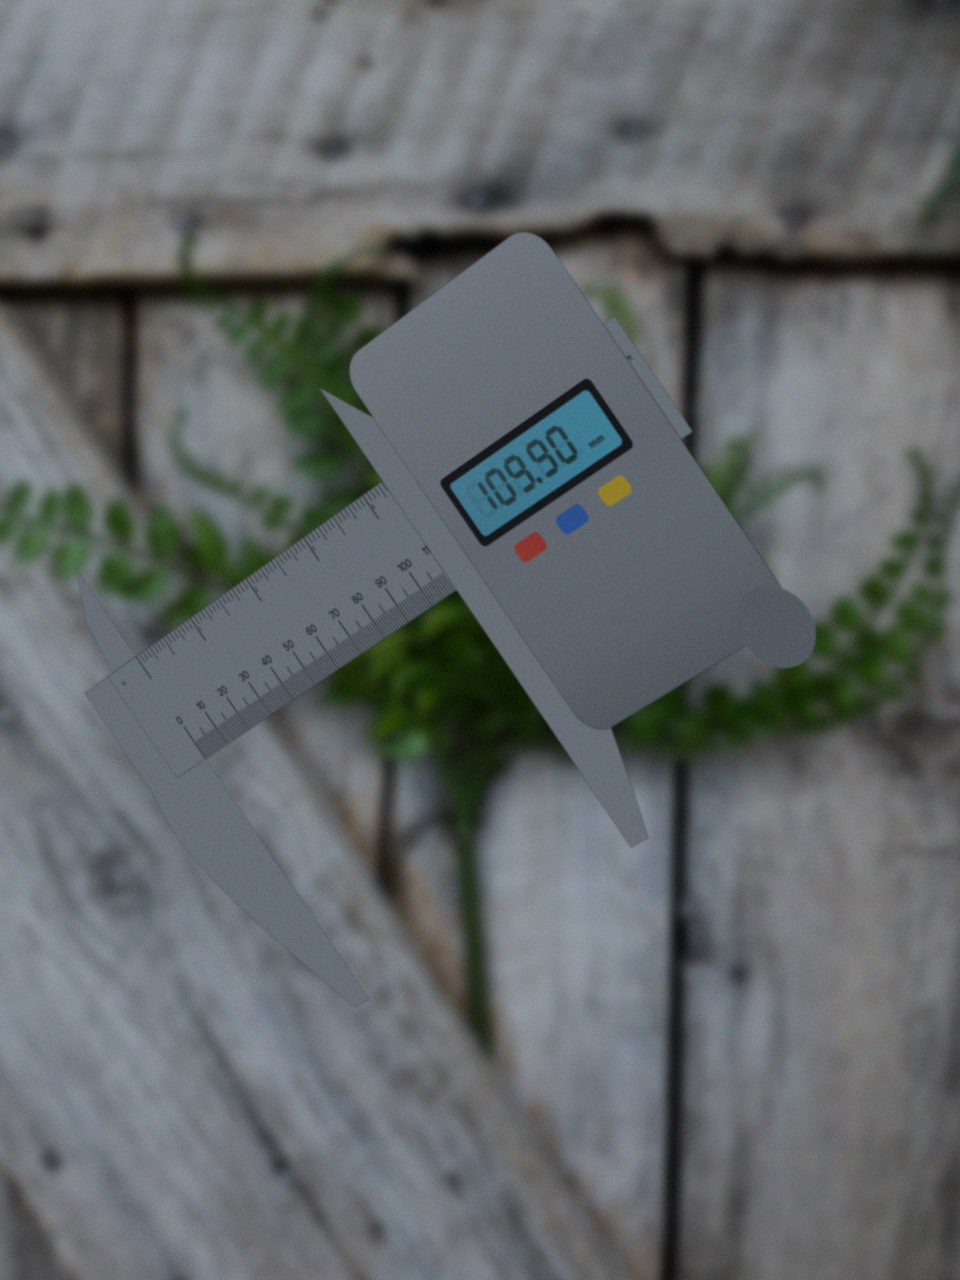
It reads 109.90 mm
